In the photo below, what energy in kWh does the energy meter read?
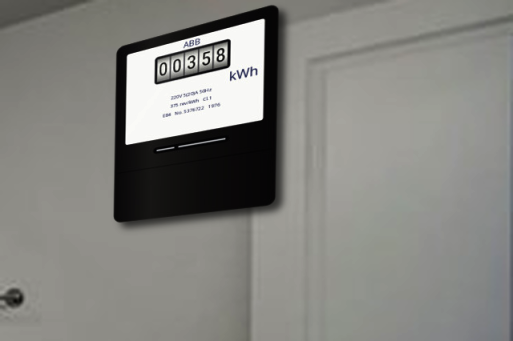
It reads 358 kWh
